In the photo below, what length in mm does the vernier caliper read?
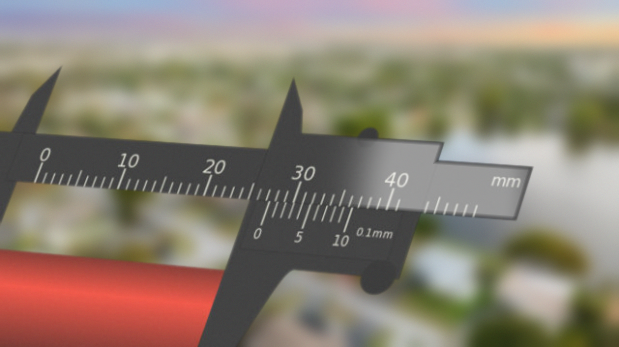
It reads 27.4 mm
